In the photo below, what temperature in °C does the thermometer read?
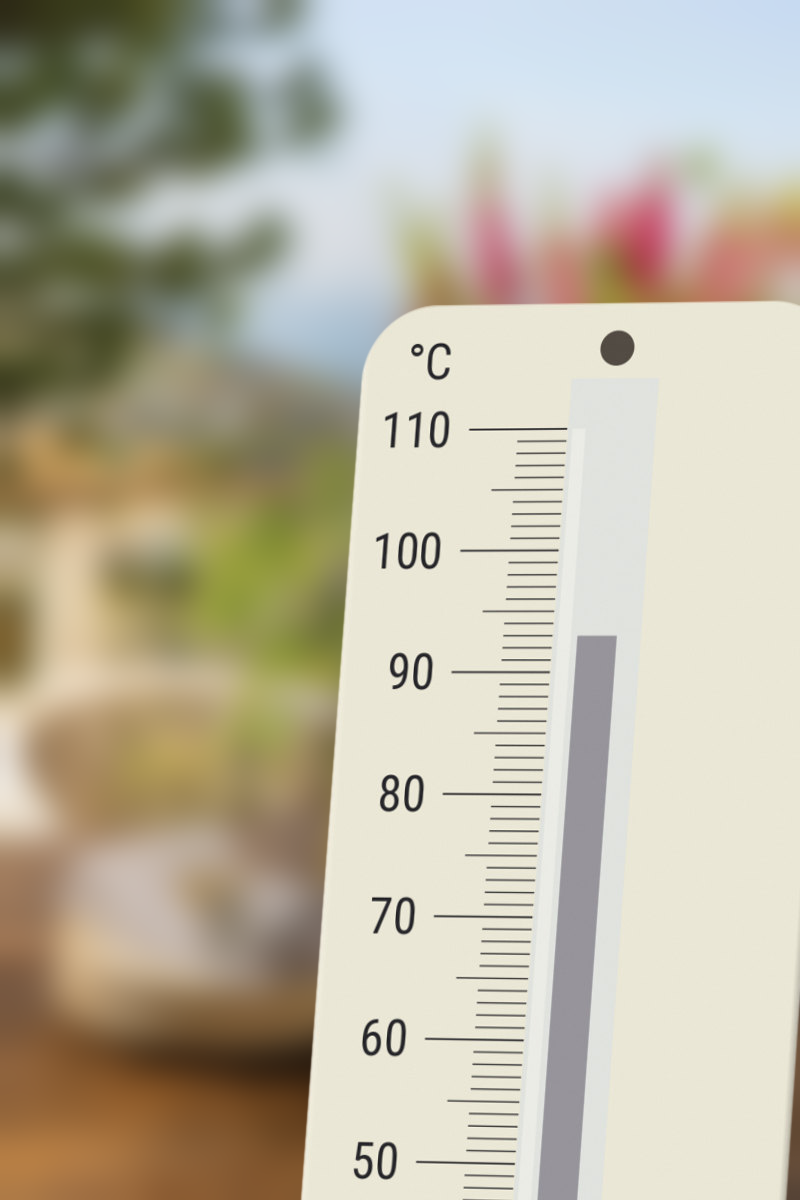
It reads 93 °C
